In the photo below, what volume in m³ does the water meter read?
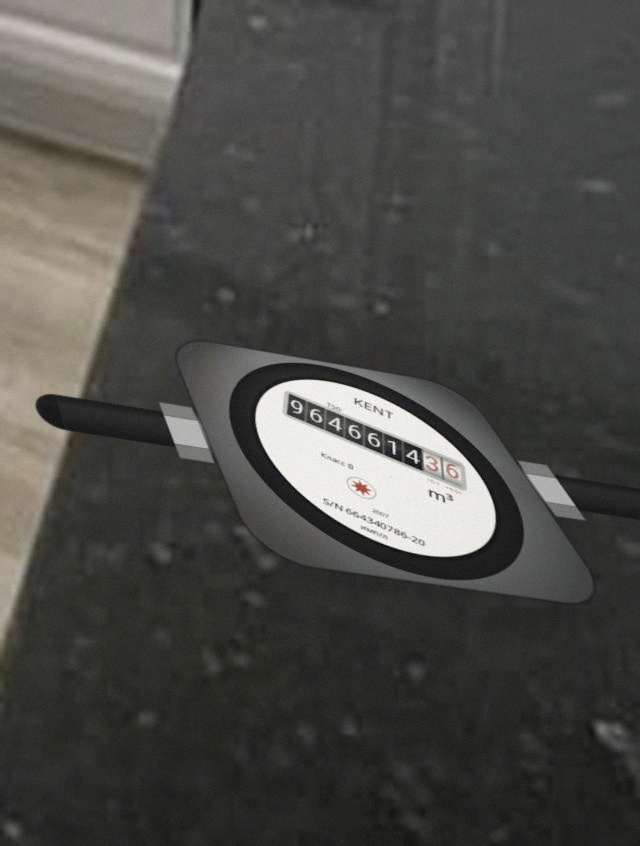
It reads 9646614.36 m³
